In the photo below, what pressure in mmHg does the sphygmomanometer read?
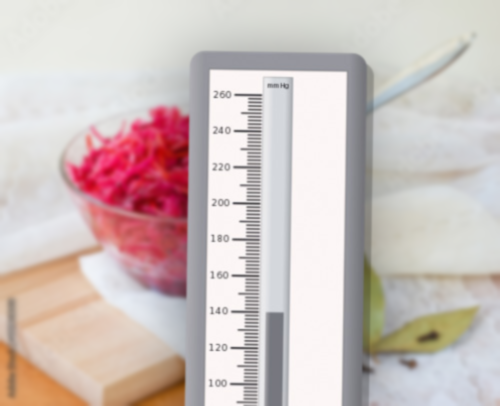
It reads 140 mmHg
